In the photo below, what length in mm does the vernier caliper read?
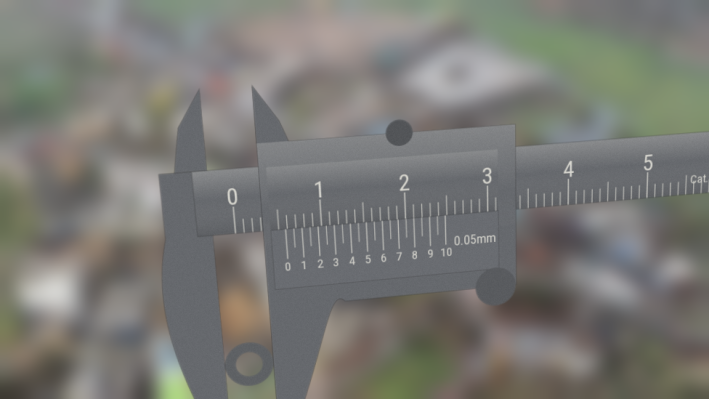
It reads 5.8 mm
